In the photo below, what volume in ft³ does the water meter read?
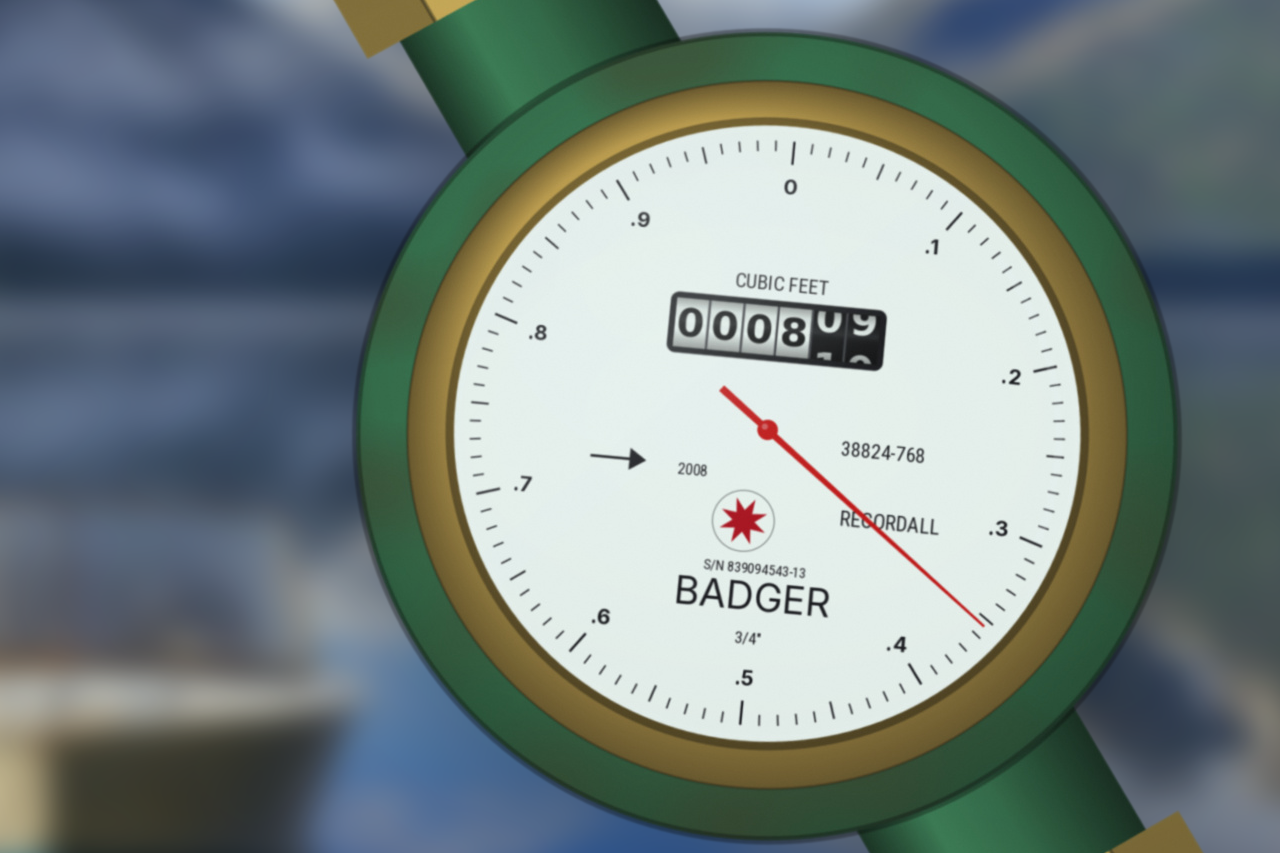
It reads 809.35 ft³
